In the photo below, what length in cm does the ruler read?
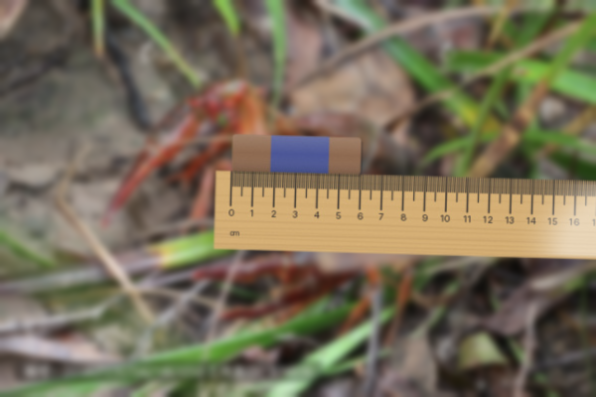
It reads 6 cm
